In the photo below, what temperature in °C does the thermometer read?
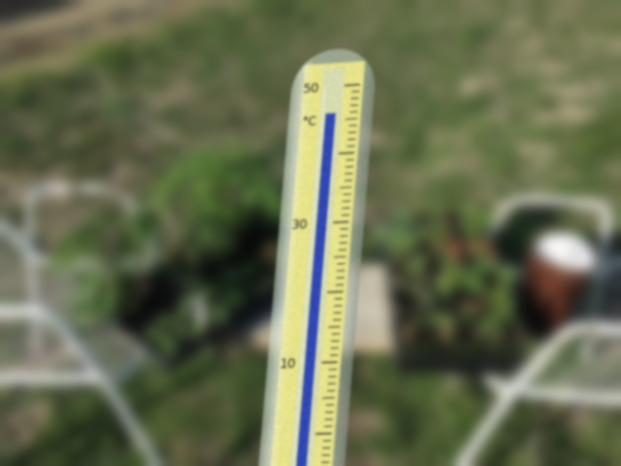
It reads 46 °C
